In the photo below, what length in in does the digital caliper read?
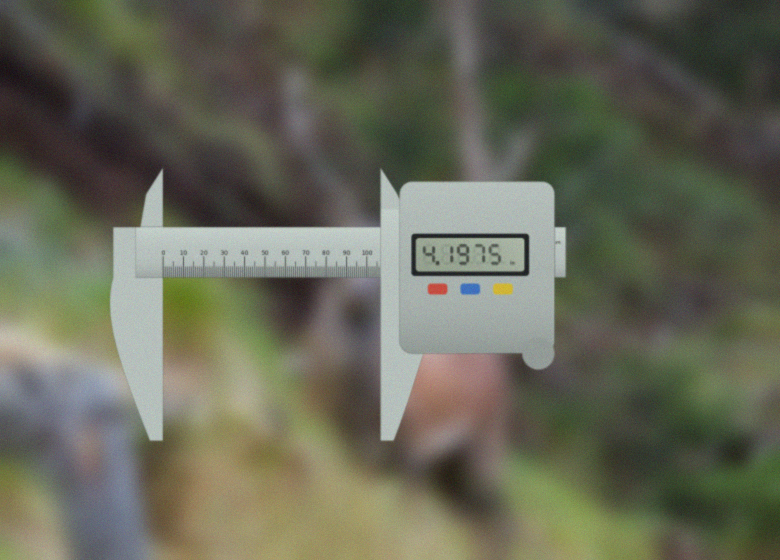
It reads 4.1975 in
